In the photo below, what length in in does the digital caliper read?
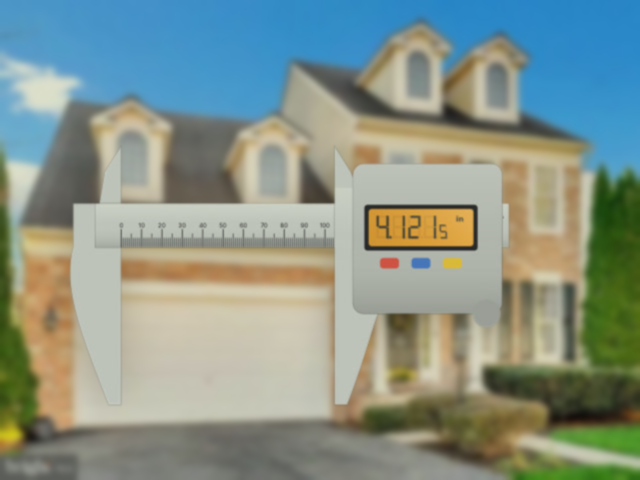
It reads 4.1215 in
